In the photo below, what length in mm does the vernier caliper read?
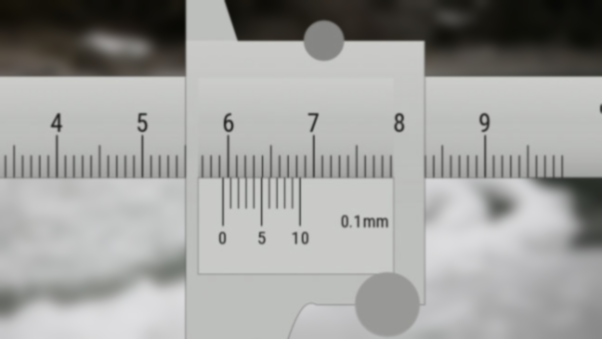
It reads 59.4 mm
